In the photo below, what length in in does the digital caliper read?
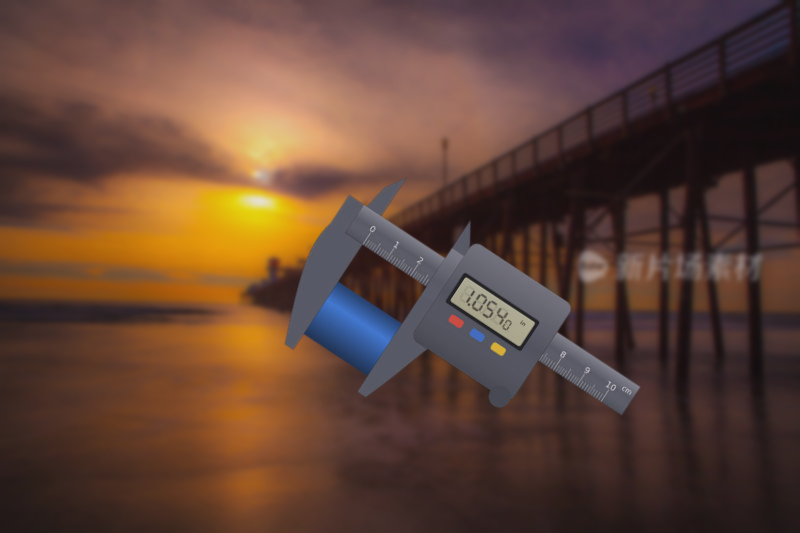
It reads 1.0540 in
